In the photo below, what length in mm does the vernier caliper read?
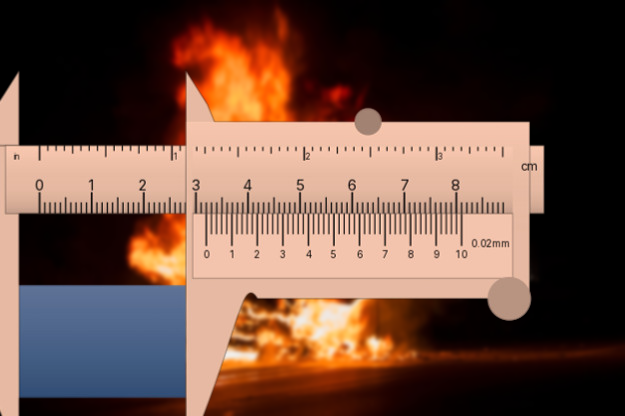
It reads 32.0 mm
